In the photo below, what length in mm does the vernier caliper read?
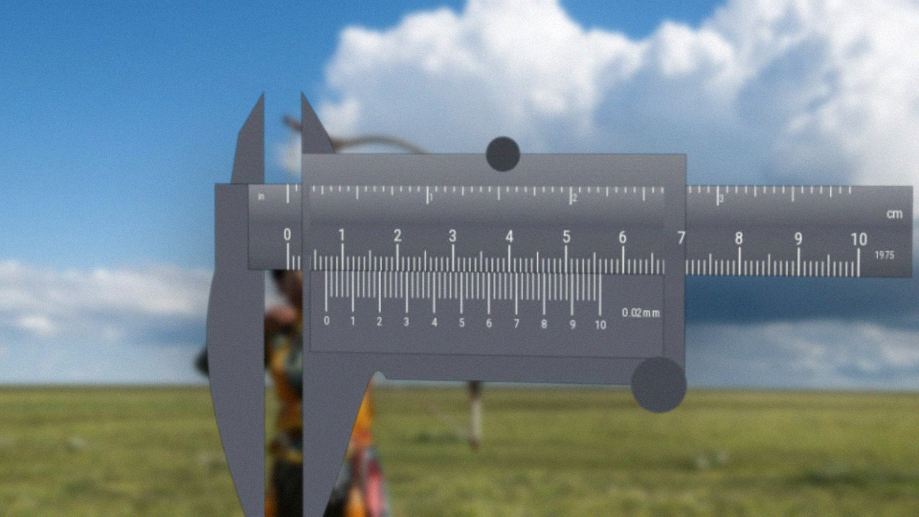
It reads 7.0 mm
